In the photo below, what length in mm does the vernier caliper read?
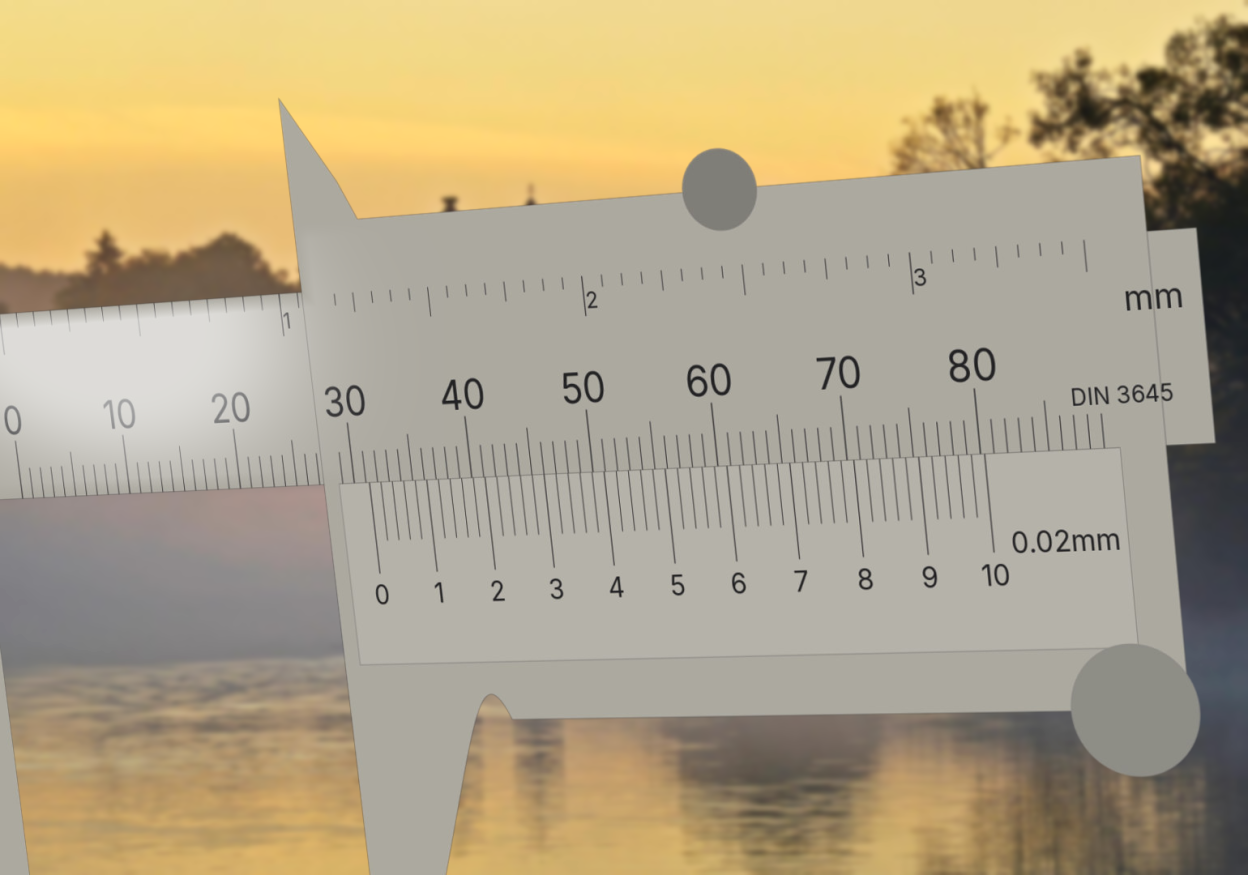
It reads 31.3 mm
